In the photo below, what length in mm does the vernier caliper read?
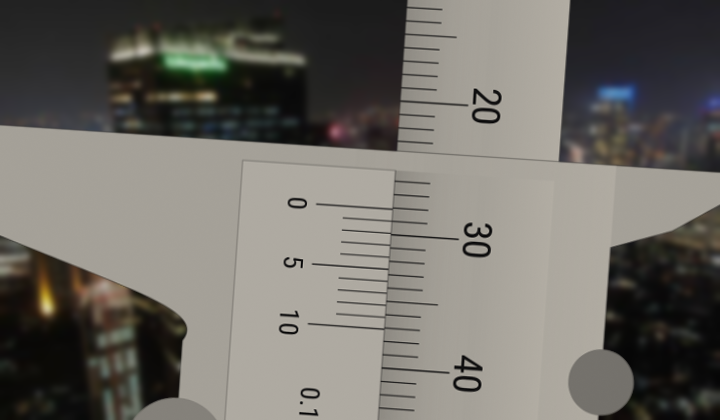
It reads 28.1 mm
